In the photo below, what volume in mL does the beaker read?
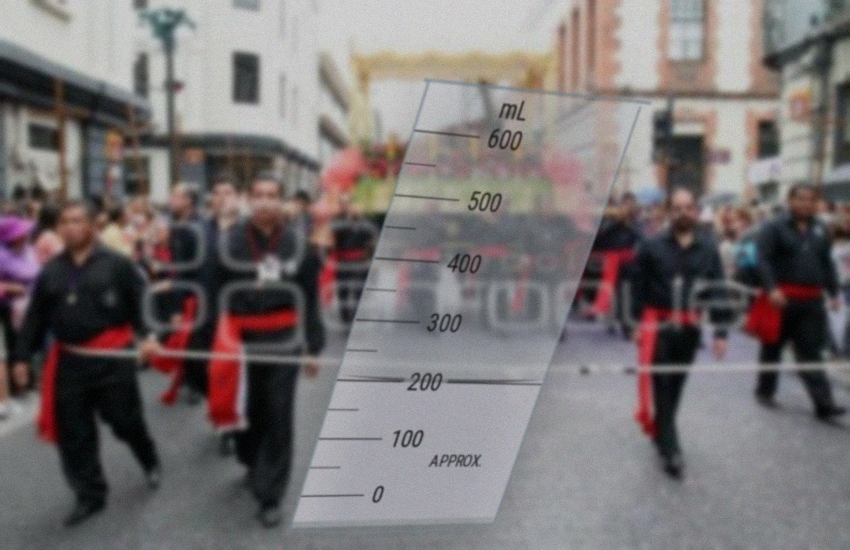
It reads 200 mL
